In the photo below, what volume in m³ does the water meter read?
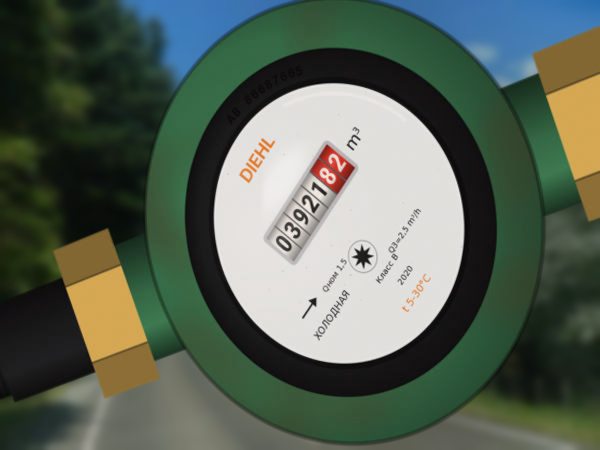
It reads 3921.82 m³
